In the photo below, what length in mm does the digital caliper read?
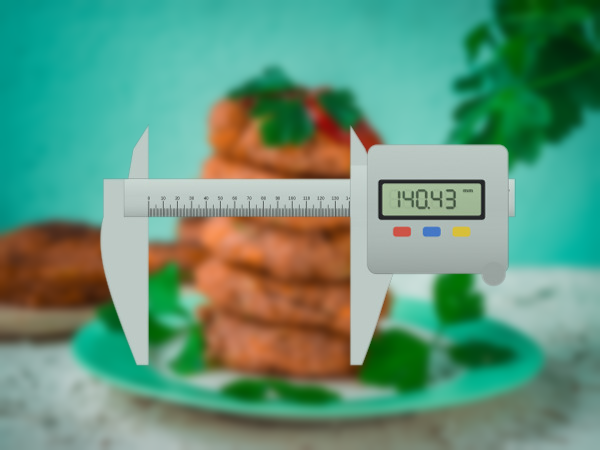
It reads 140.43 mm
